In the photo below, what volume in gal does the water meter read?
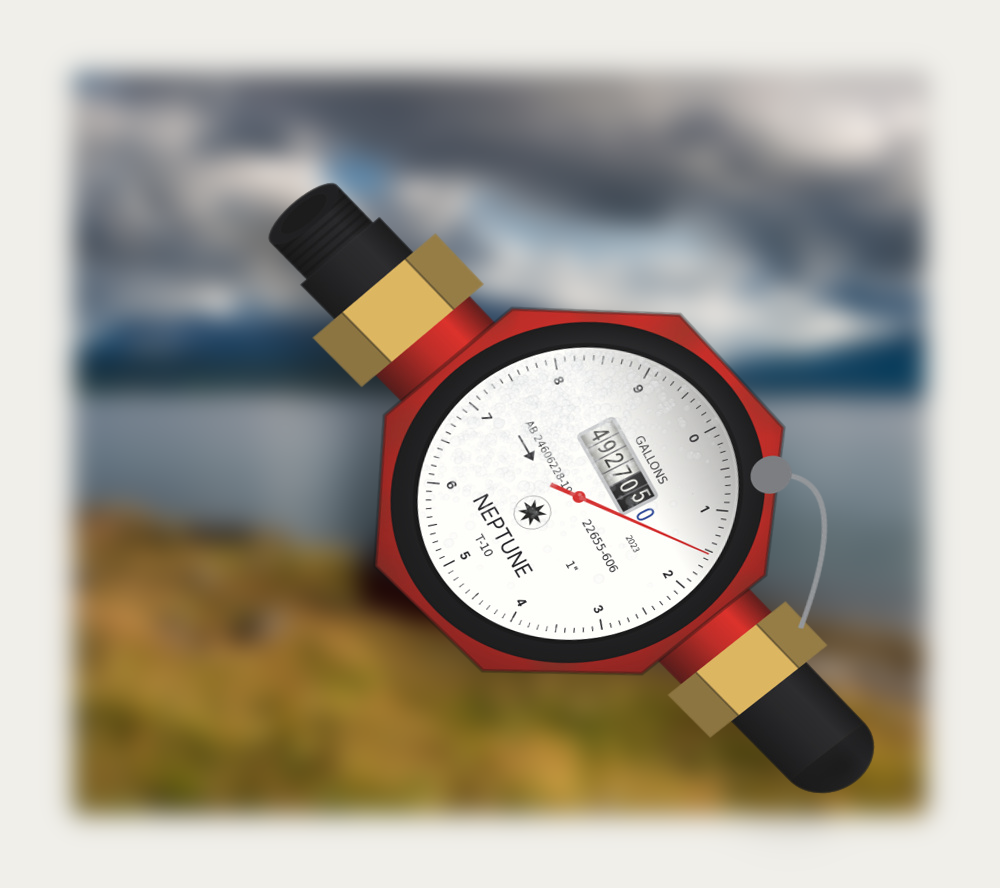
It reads 4927051.5 gal
